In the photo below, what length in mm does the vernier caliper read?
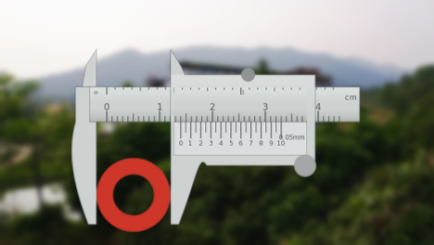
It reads 14.0 mm
